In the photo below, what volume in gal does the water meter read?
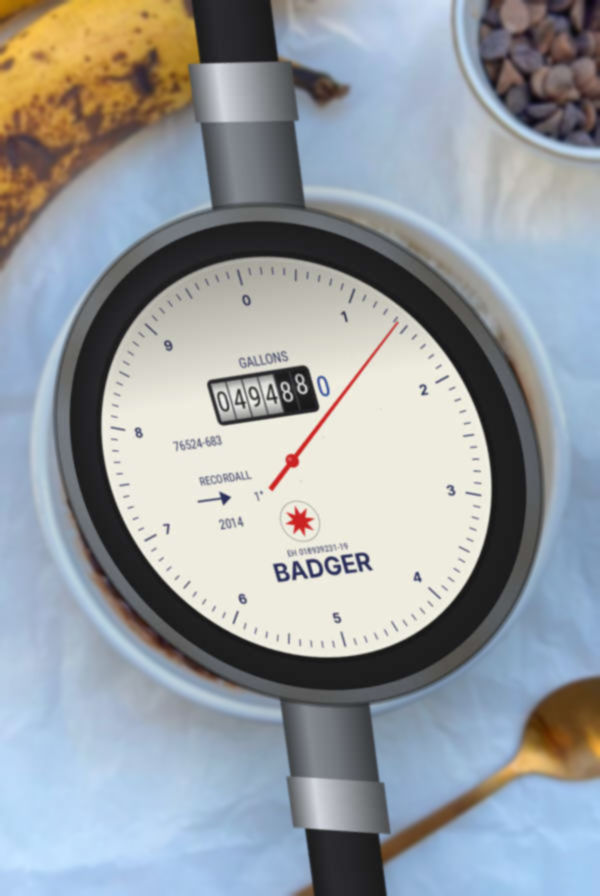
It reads 494881.4 gal
